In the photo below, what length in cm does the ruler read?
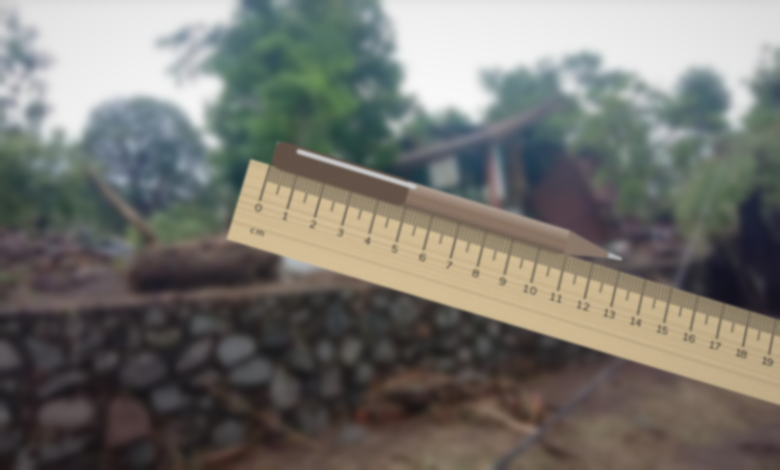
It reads 13 cm
